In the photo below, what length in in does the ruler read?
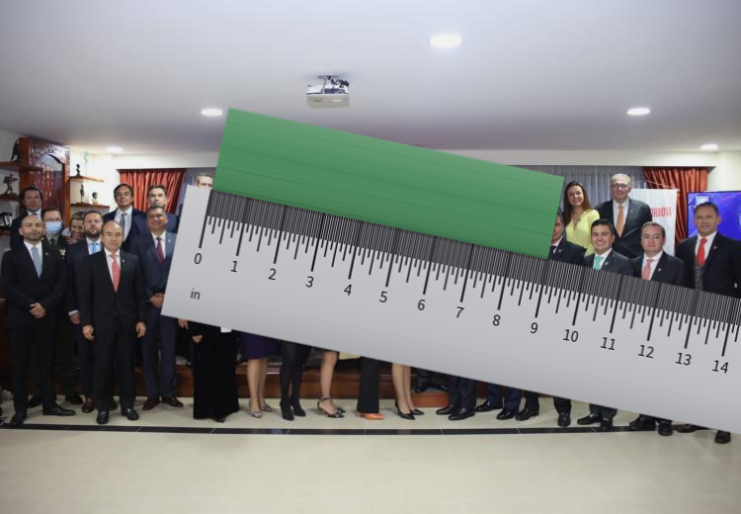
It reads 9 in
